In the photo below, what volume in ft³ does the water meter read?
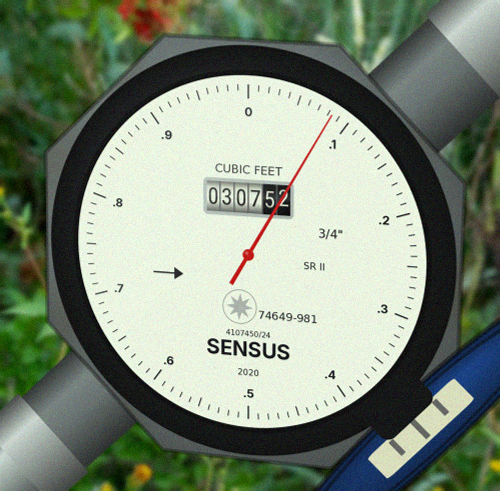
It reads 30752.08 ft³
